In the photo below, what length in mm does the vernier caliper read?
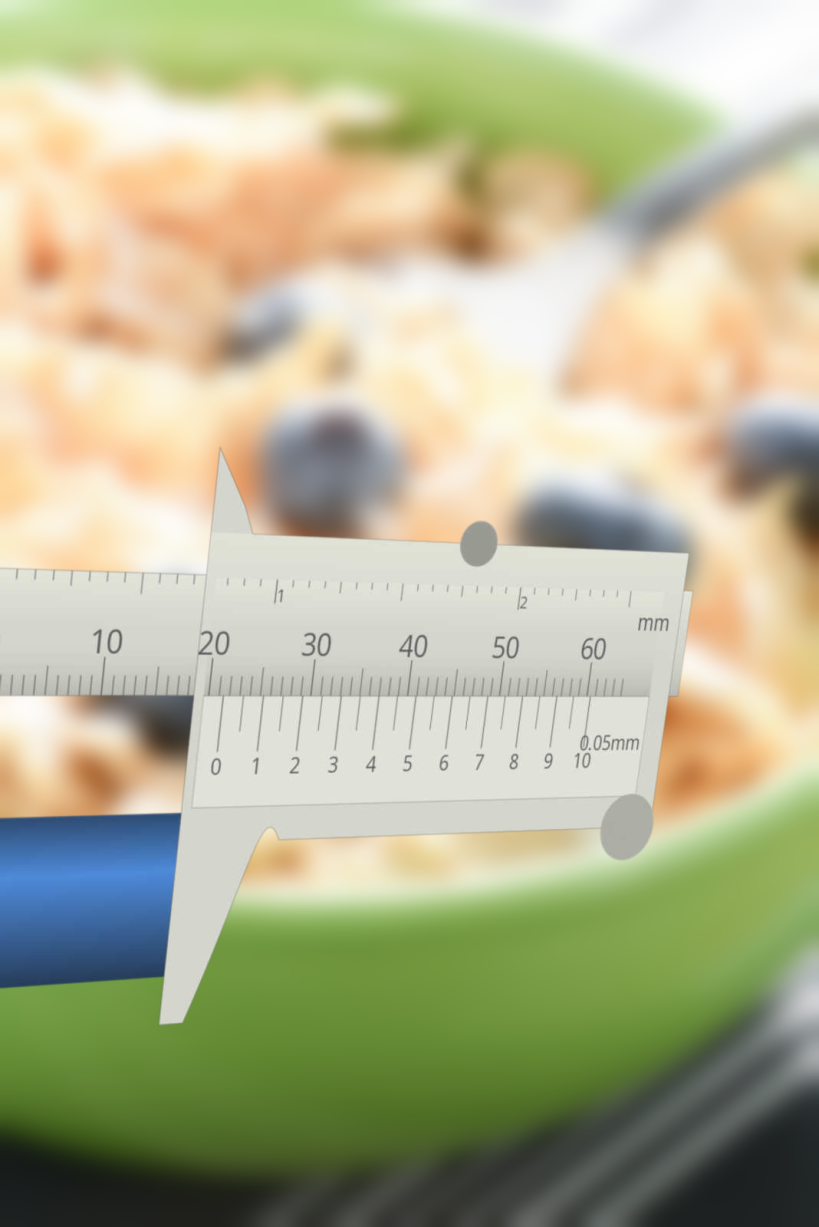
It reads 21.4 mm
